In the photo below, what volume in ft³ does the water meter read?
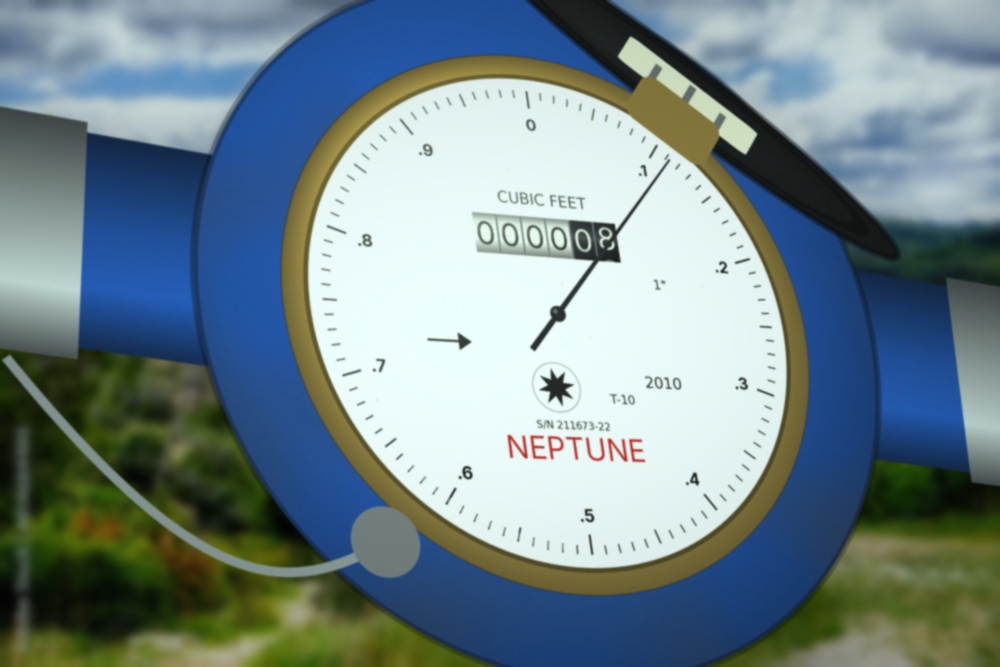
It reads 8.11 ft³
